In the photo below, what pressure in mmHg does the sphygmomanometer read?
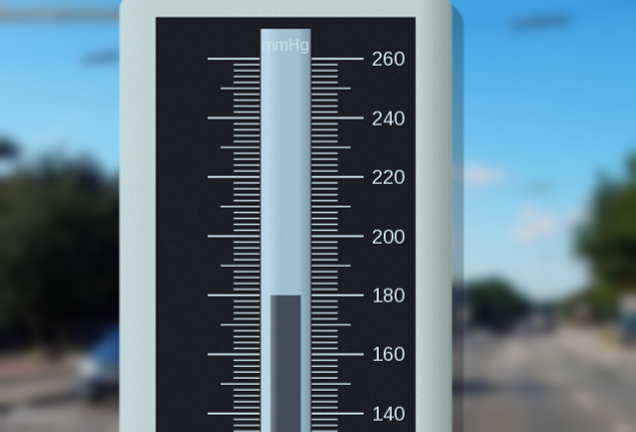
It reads 180 mmHg
